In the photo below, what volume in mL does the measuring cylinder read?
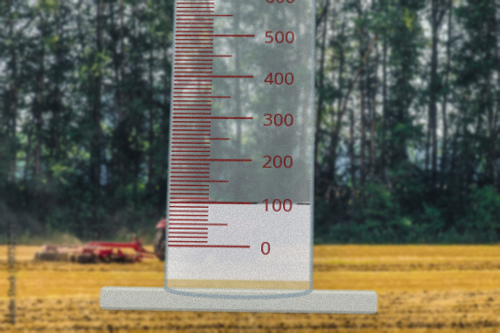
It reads 100 mL
